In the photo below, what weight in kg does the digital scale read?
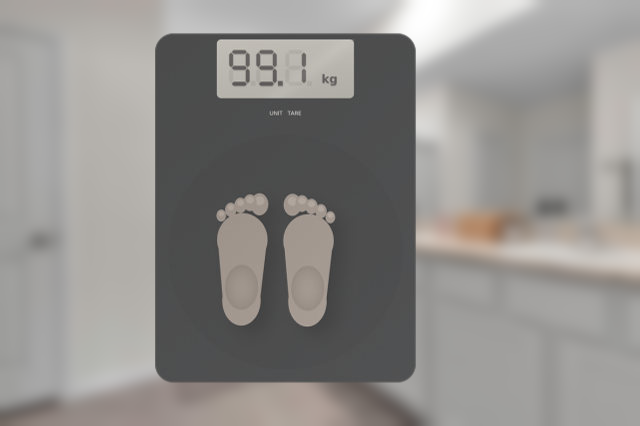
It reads 99.1 kg
